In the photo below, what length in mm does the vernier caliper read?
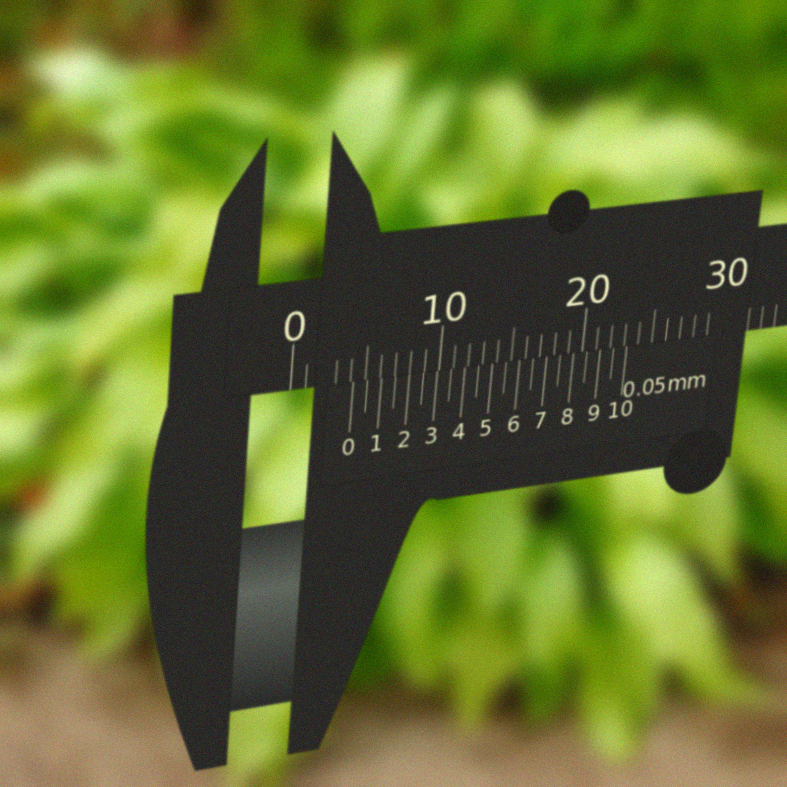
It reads 4.2 mm
